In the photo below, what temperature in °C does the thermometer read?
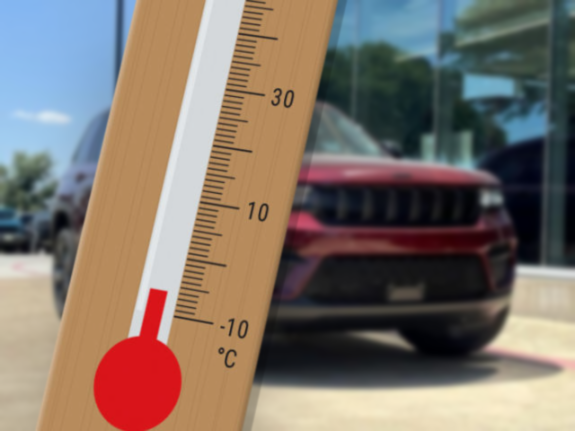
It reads -6 °C
